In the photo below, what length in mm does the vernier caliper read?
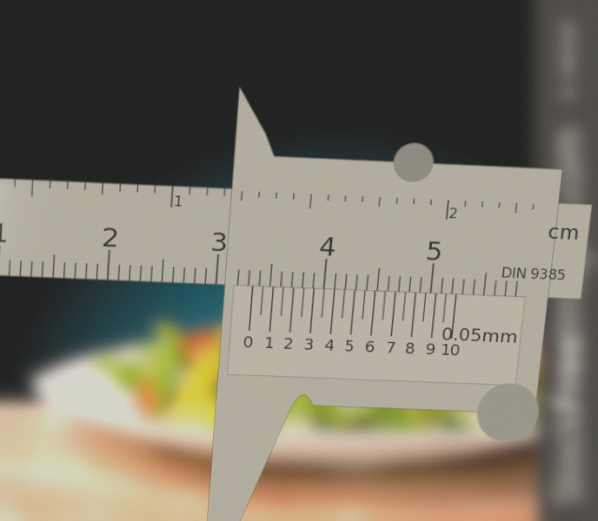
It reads 33.4 mm
